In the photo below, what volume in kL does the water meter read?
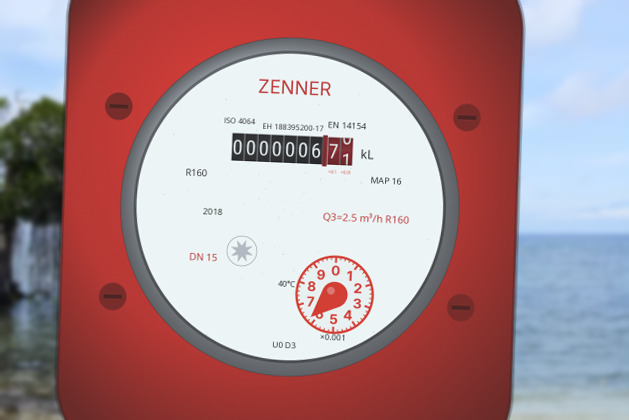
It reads 6.706 kL
